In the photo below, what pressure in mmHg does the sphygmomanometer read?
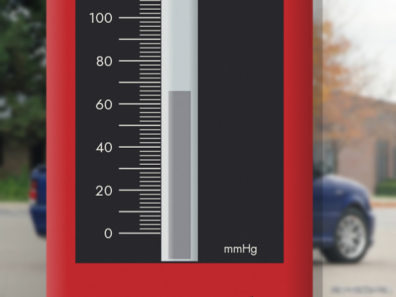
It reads 66 mmHg
